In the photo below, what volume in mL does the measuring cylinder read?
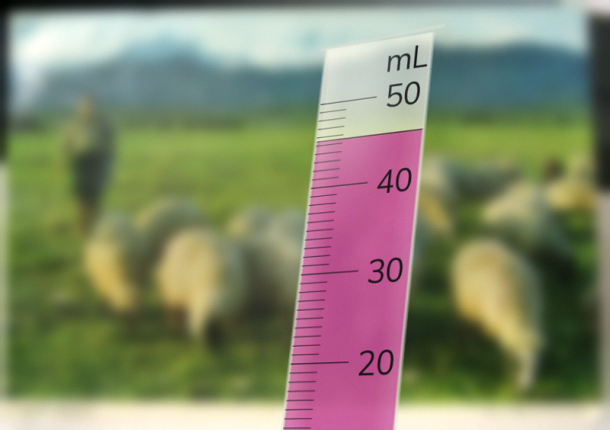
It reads 45.5 mL
